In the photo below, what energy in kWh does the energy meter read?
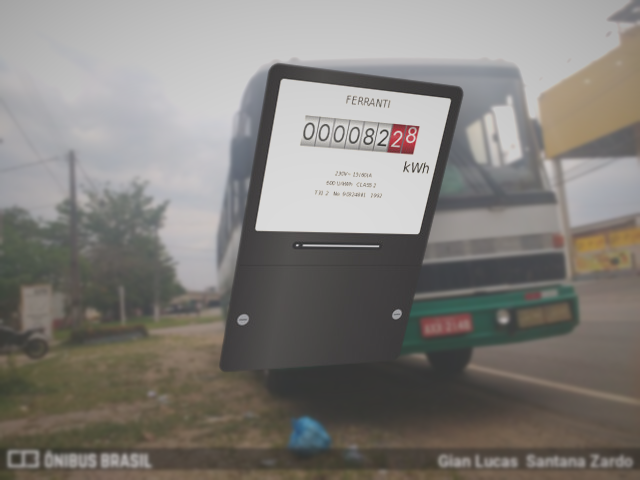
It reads 82.28 kWh
